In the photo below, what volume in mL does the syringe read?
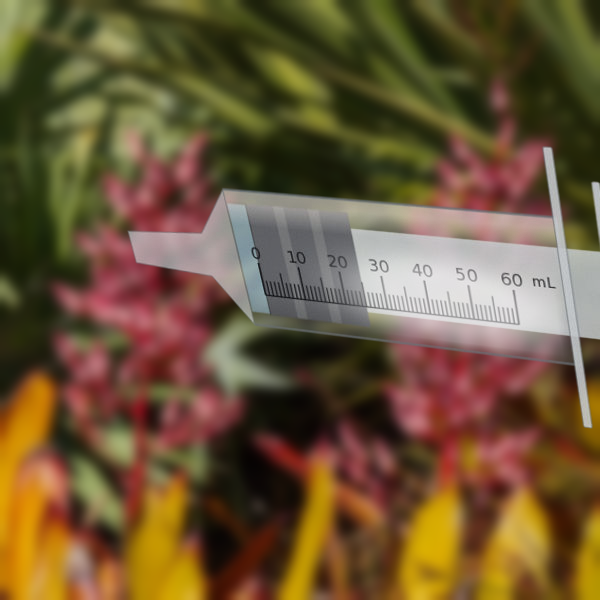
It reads 0 mL
